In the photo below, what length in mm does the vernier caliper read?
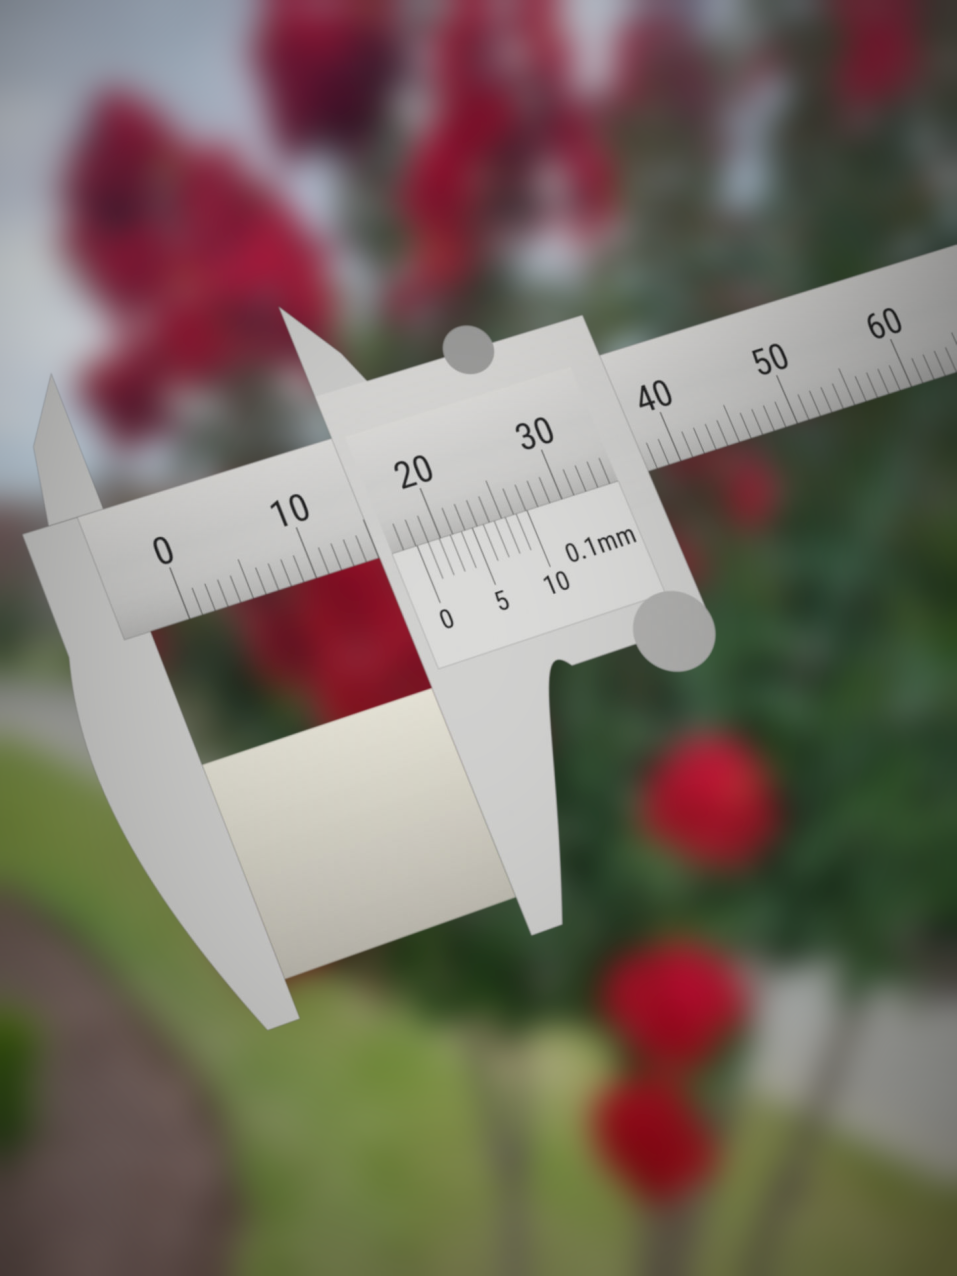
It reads 18.1 mm
